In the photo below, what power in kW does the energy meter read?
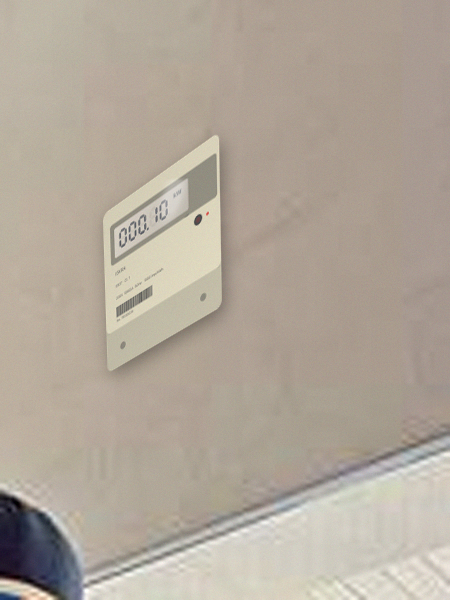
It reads 0.10 kW
